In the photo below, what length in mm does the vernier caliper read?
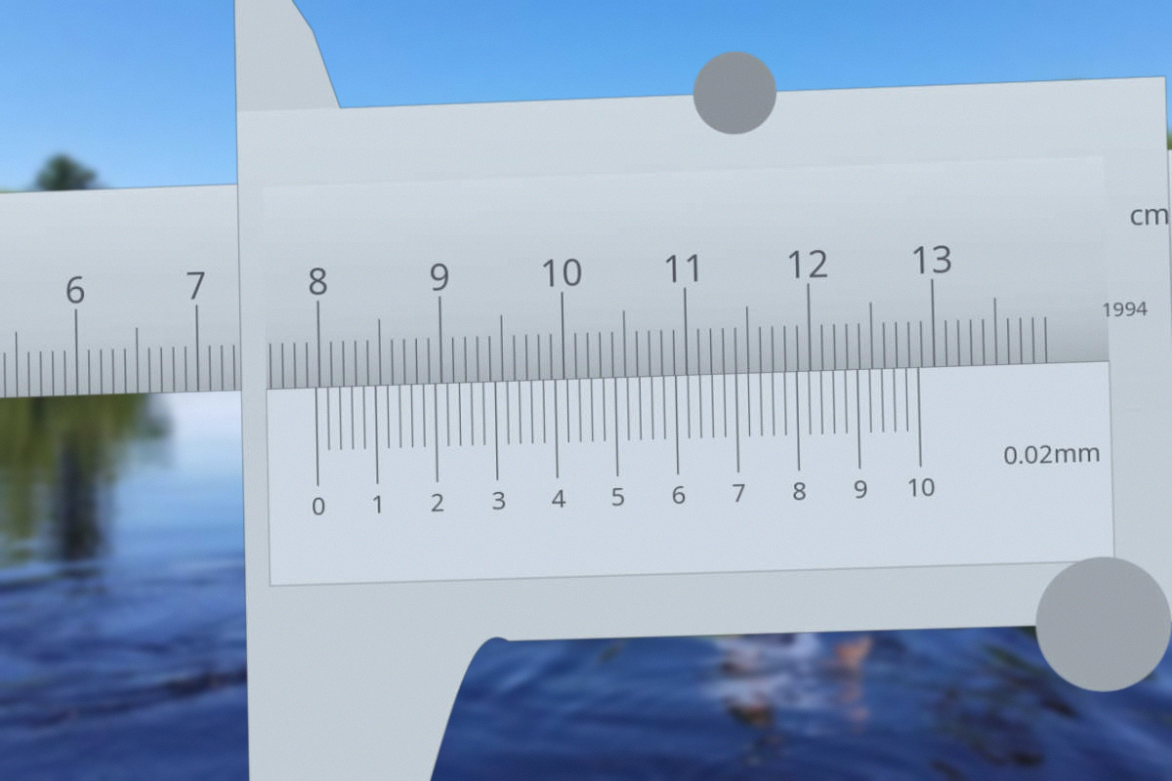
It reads 79.7 mm
